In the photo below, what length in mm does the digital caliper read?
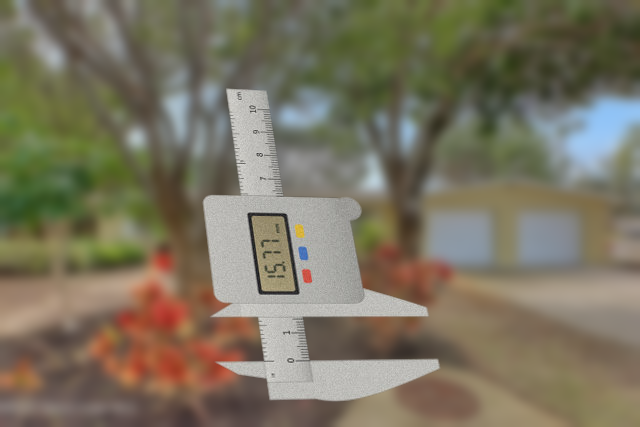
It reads 15.77 mm
